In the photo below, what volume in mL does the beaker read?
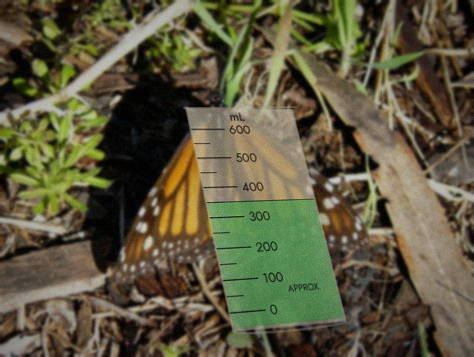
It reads 350 mL
